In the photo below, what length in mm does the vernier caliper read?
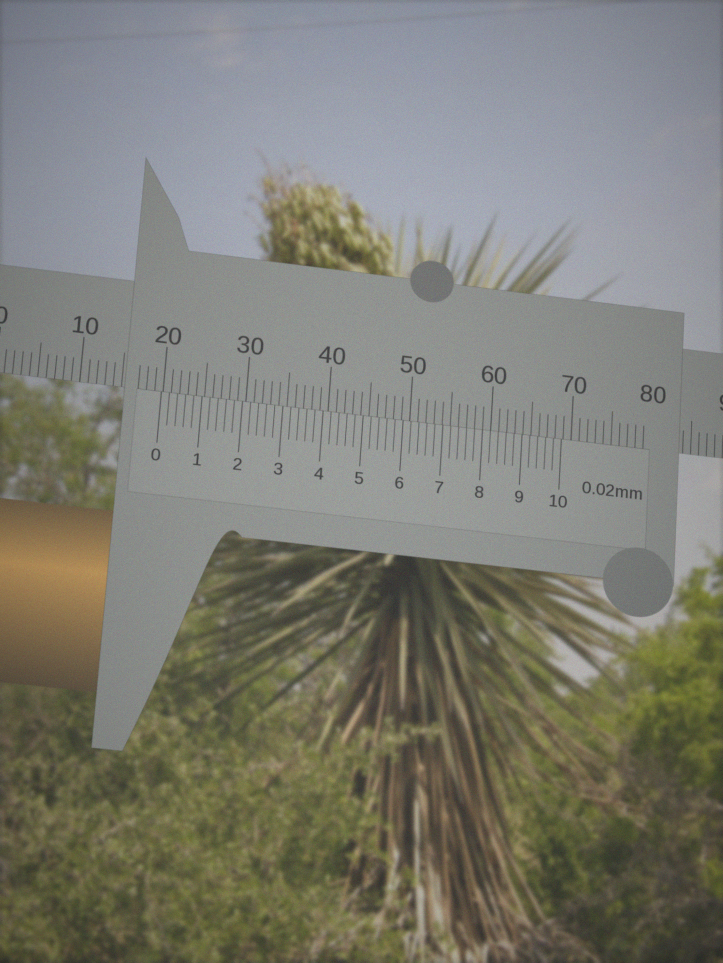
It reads 19.8 mm
